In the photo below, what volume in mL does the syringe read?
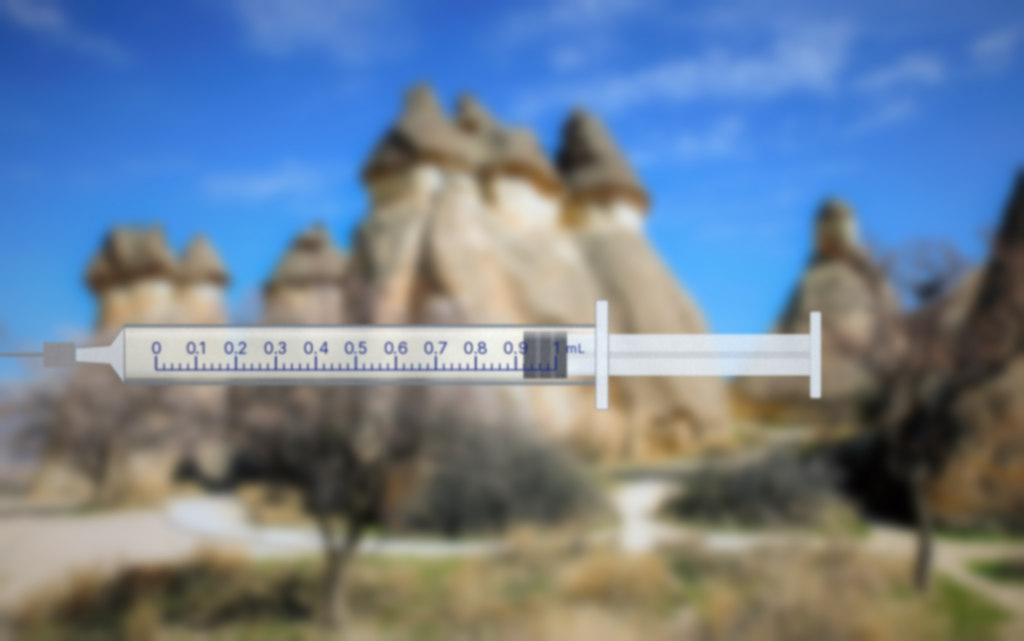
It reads 0.92 mL
